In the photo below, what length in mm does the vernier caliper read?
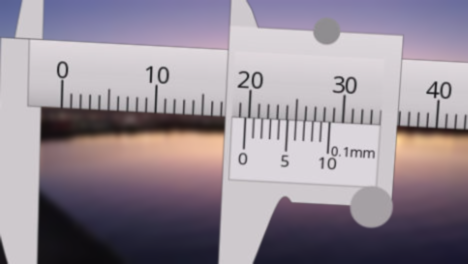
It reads 19.6 mm
